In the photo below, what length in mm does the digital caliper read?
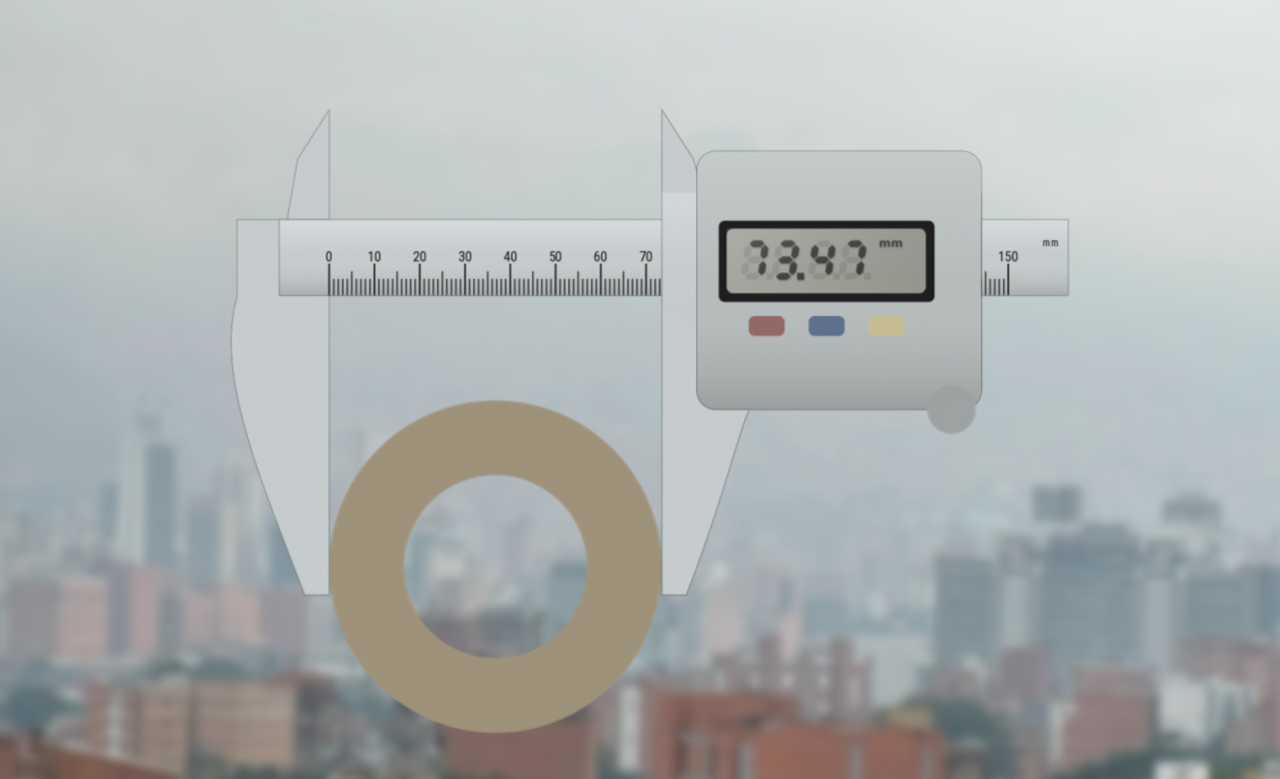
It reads 73.47 mm
